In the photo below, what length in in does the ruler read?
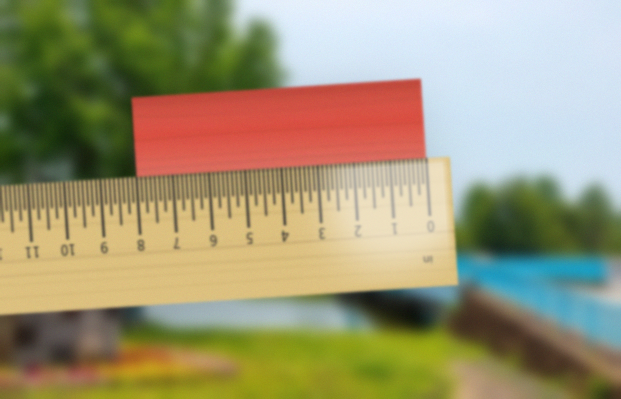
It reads 8 in
